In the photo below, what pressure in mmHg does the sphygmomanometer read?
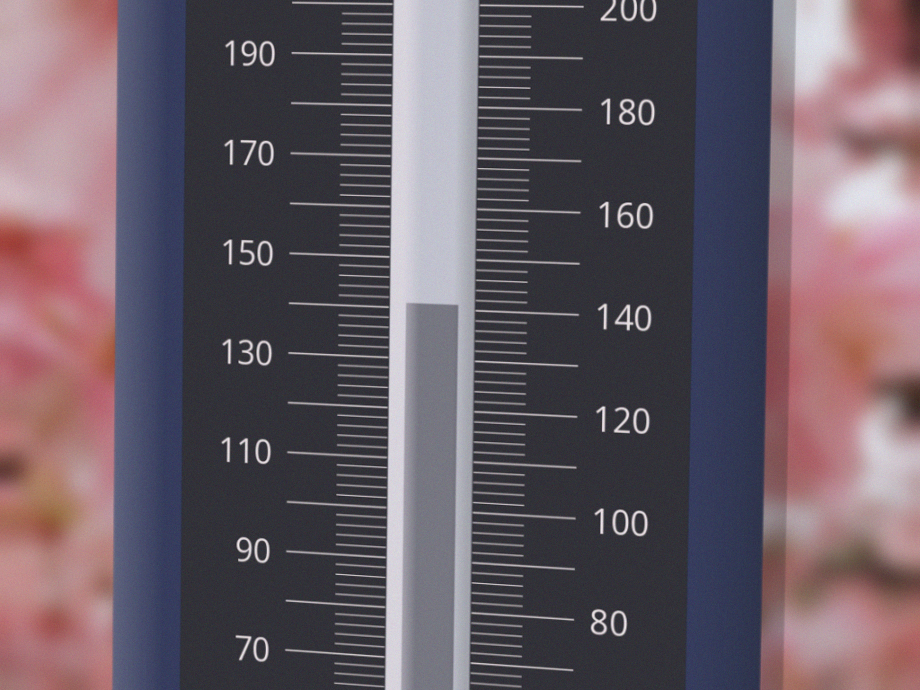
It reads 141 mmHg
